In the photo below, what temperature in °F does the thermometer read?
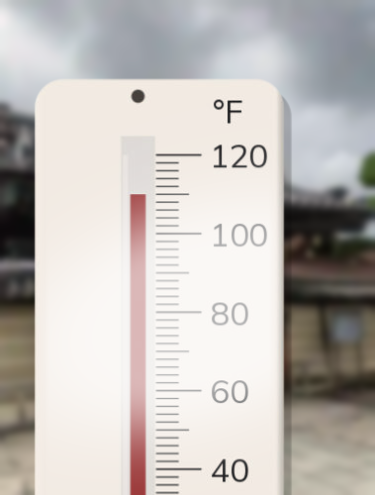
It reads 110 °F
